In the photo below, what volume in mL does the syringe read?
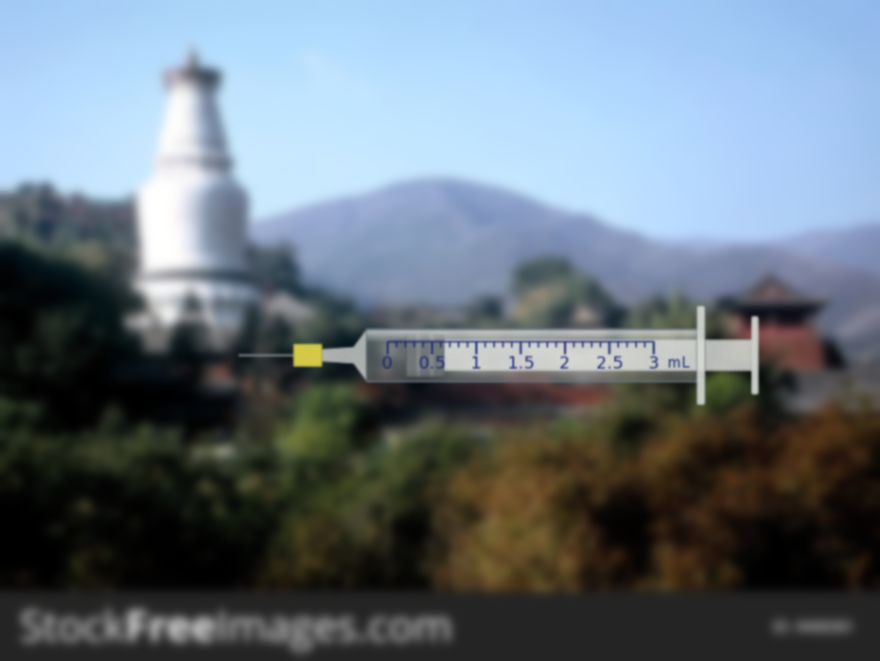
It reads 0.2 mL
